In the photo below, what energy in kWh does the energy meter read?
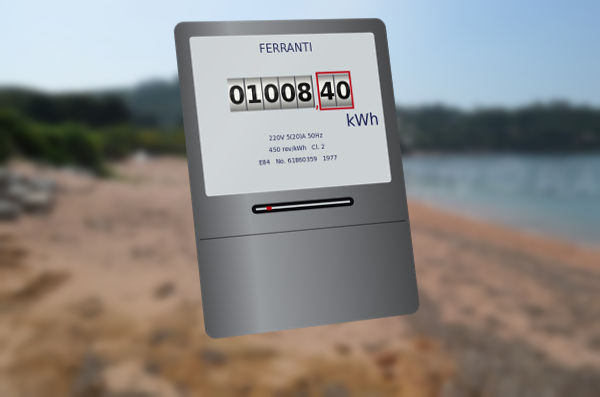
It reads 1008.40 kWh
